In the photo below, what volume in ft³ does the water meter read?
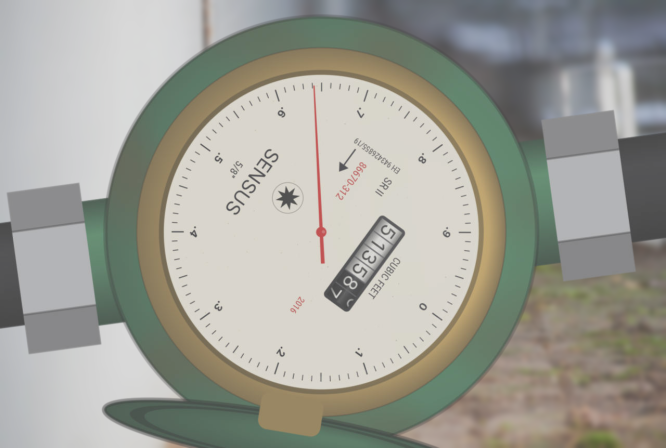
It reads 513586.64 ft³
